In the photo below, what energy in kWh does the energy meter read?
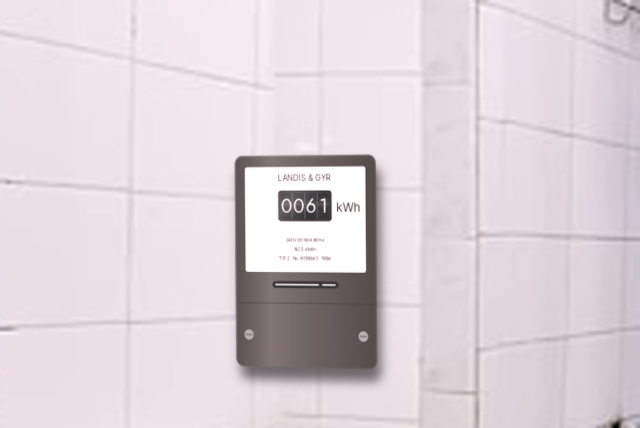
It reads 61 kWh
